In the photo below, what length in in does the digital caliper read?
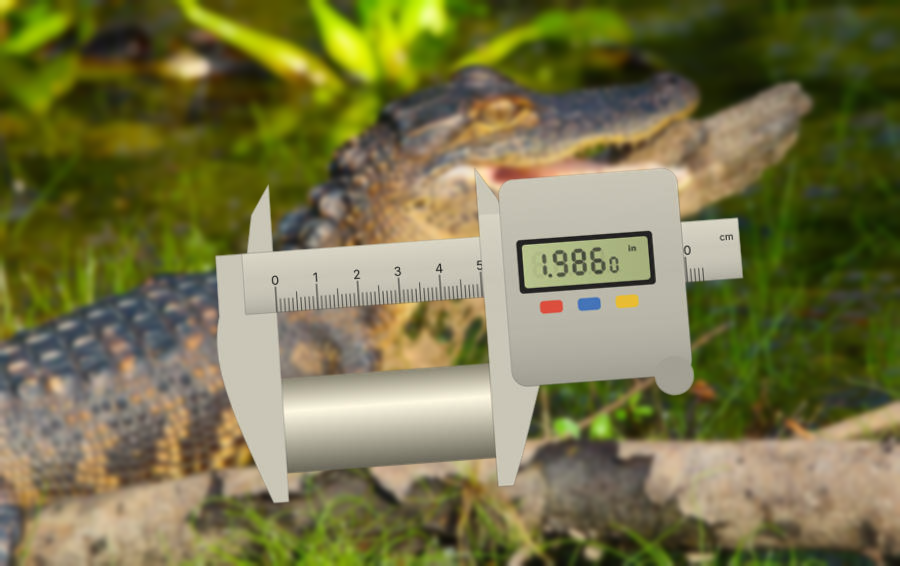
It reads 1.9860 in
